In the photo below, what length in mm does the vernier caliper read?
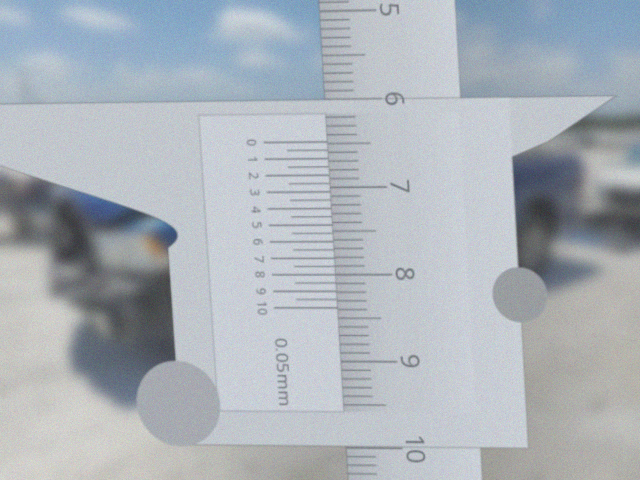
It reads 64.8 mm
